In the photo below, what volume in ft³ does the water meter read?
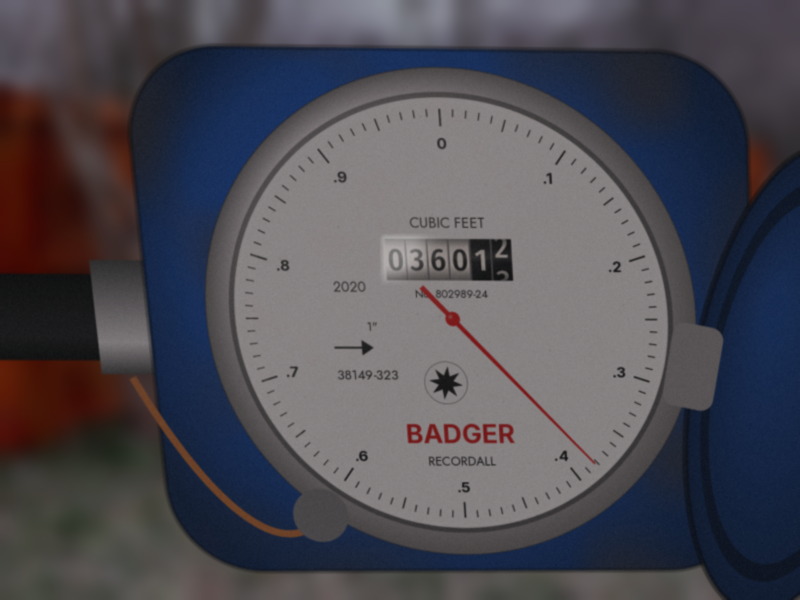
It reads 36012.38 ft³
